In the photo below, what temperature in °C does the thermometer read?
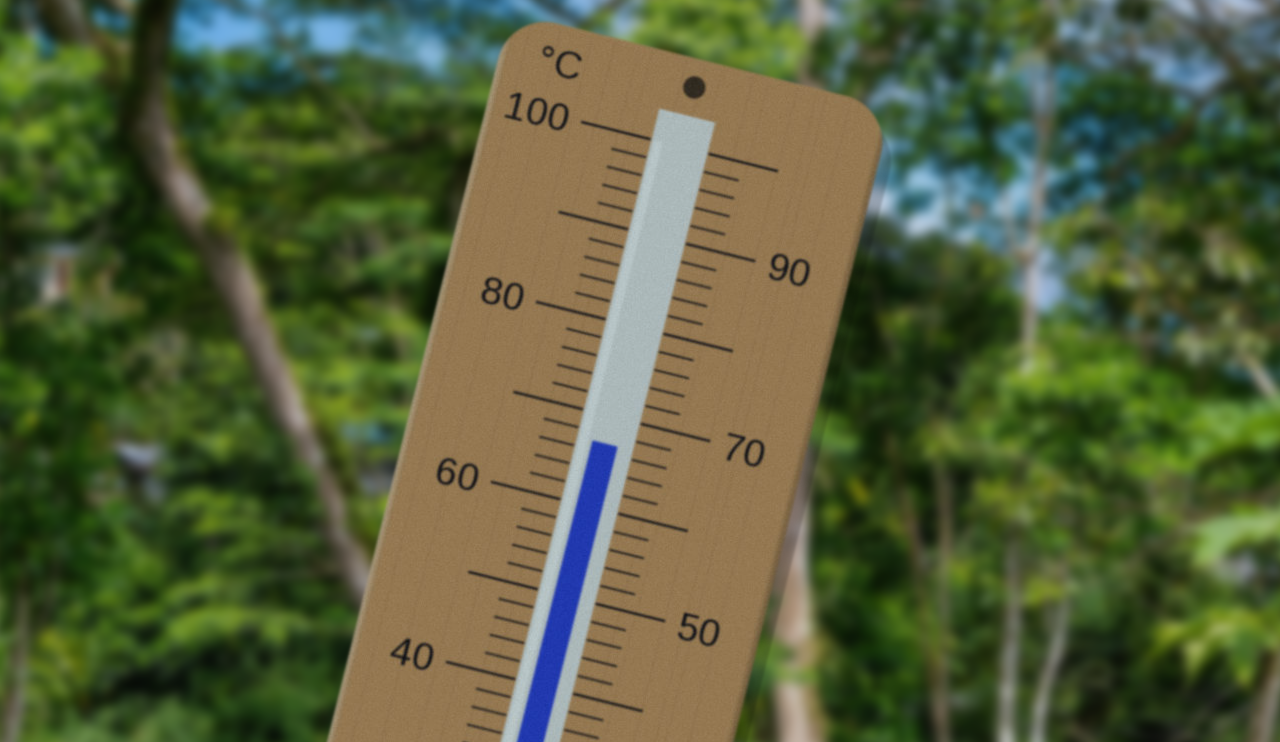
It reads 67 °C
